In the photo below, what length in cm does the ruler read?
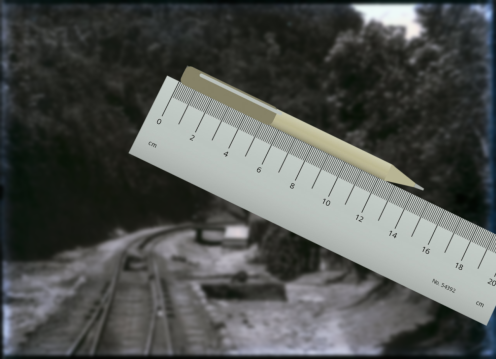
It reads 14.5 cm
